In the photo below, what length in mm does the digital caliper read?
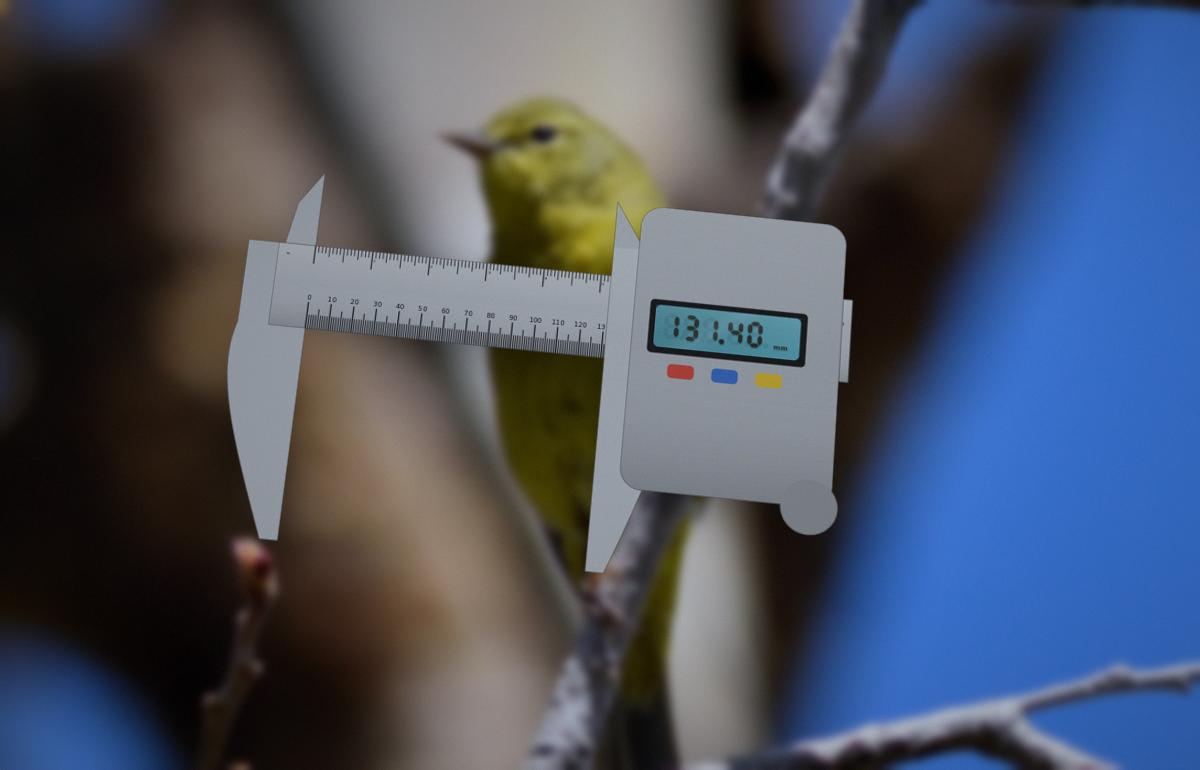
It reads 131.40 mm
